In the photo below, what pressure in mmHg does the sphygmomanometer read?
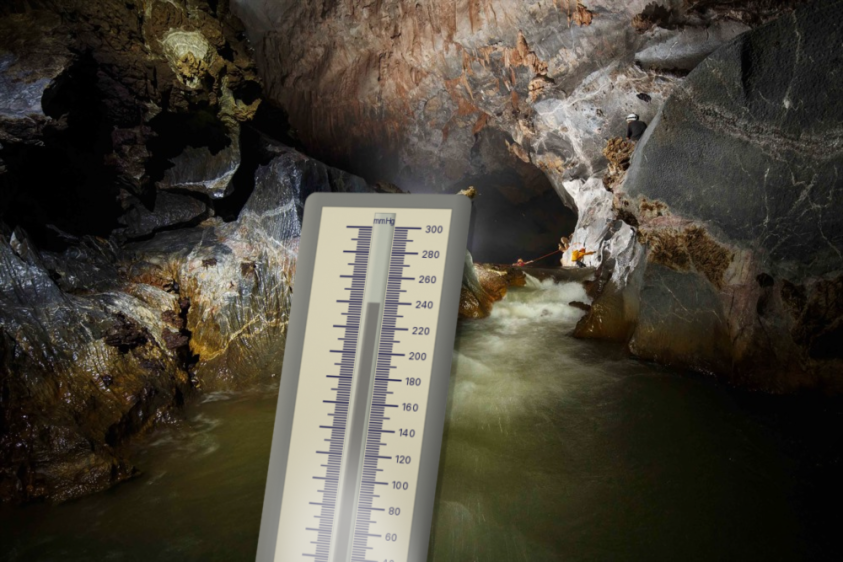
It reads 240 mmHg
